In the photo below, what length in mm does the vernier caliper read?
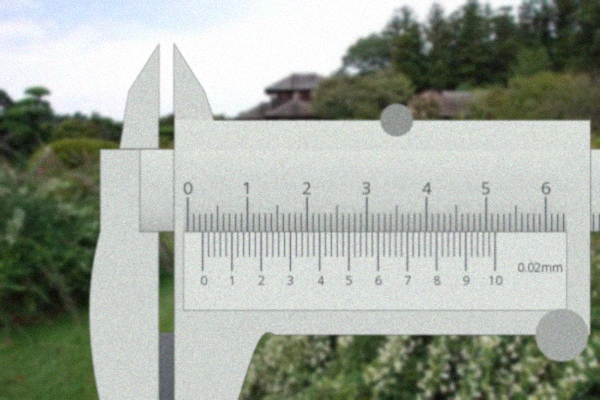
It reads 2.5 mm
